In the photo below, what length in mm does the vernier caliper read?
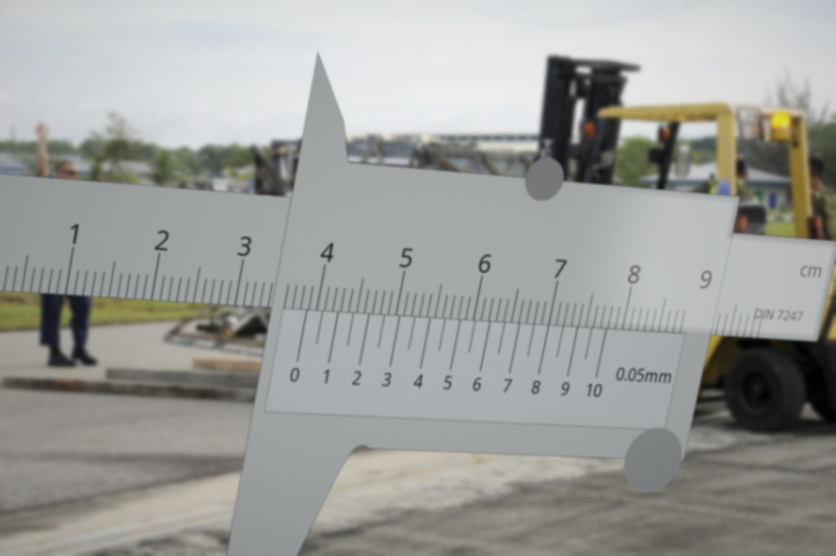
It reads 38.8 mm
